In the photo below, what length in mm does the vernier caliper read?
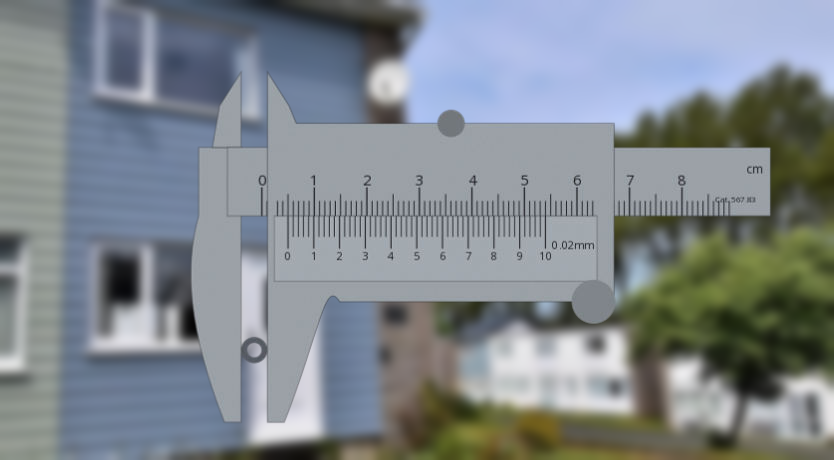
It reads 5.0 mm
